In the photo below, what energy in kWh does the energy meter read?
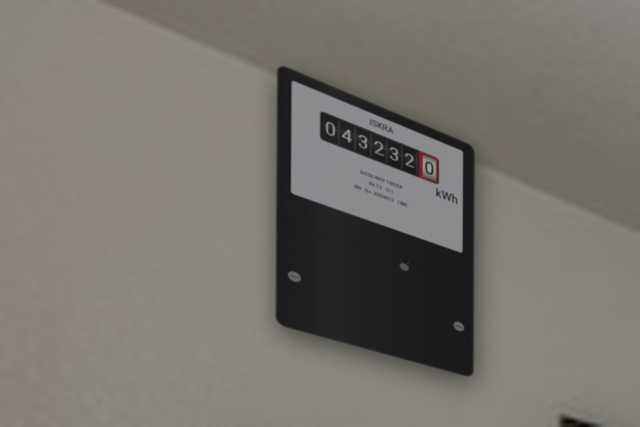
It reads 43232.0 kWh
